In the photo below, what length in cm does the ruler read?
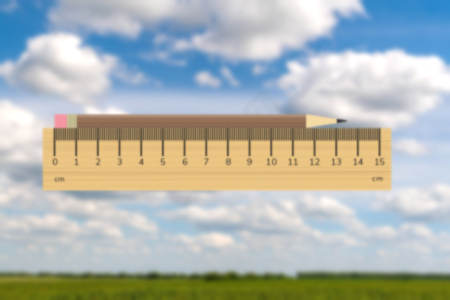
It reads 13.5 cm
